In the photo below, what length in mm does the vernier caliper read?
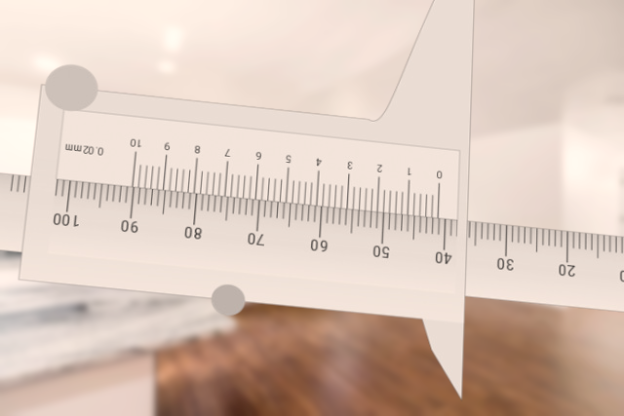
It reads 41.2 mm
